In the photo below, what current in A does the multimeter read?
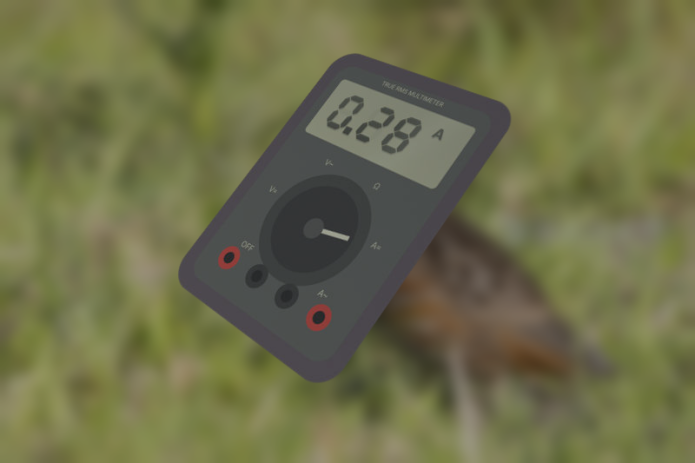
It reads 0.28 A
